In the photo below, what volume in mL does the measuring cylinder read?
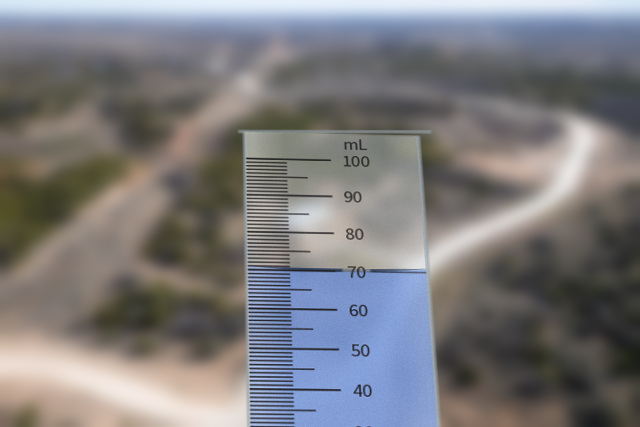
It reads 70 mL
